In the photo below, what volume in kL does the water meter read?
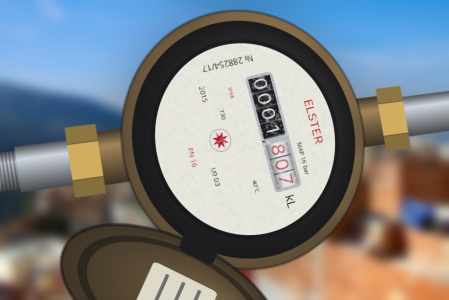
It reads 1.807 kL
